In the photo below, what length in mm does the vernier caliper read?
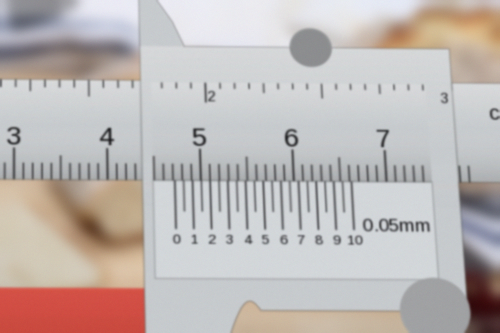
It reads 47.2 mm
